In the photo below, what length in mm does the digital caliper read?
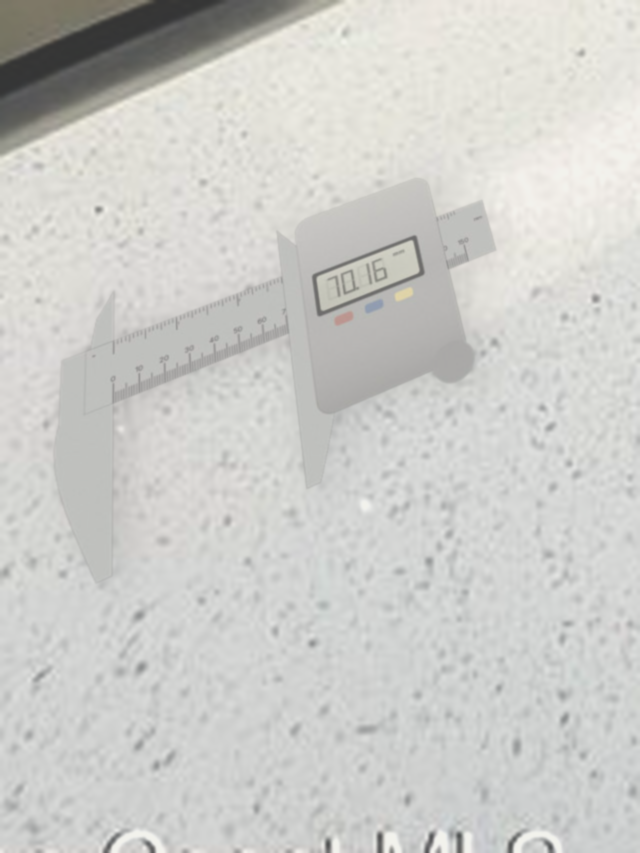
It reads 70.16 mm
